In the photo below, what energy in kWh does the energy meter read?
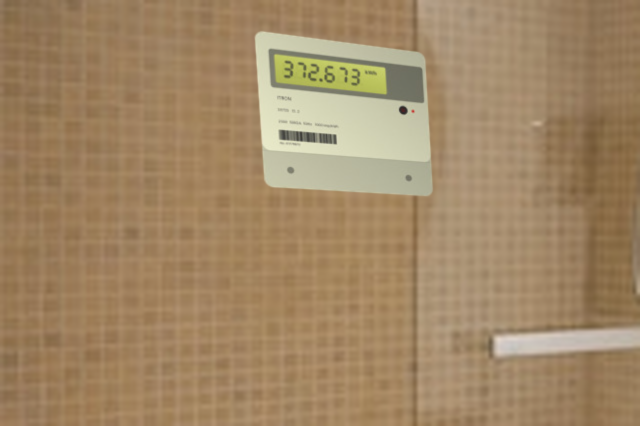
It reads 372.673 kWh
